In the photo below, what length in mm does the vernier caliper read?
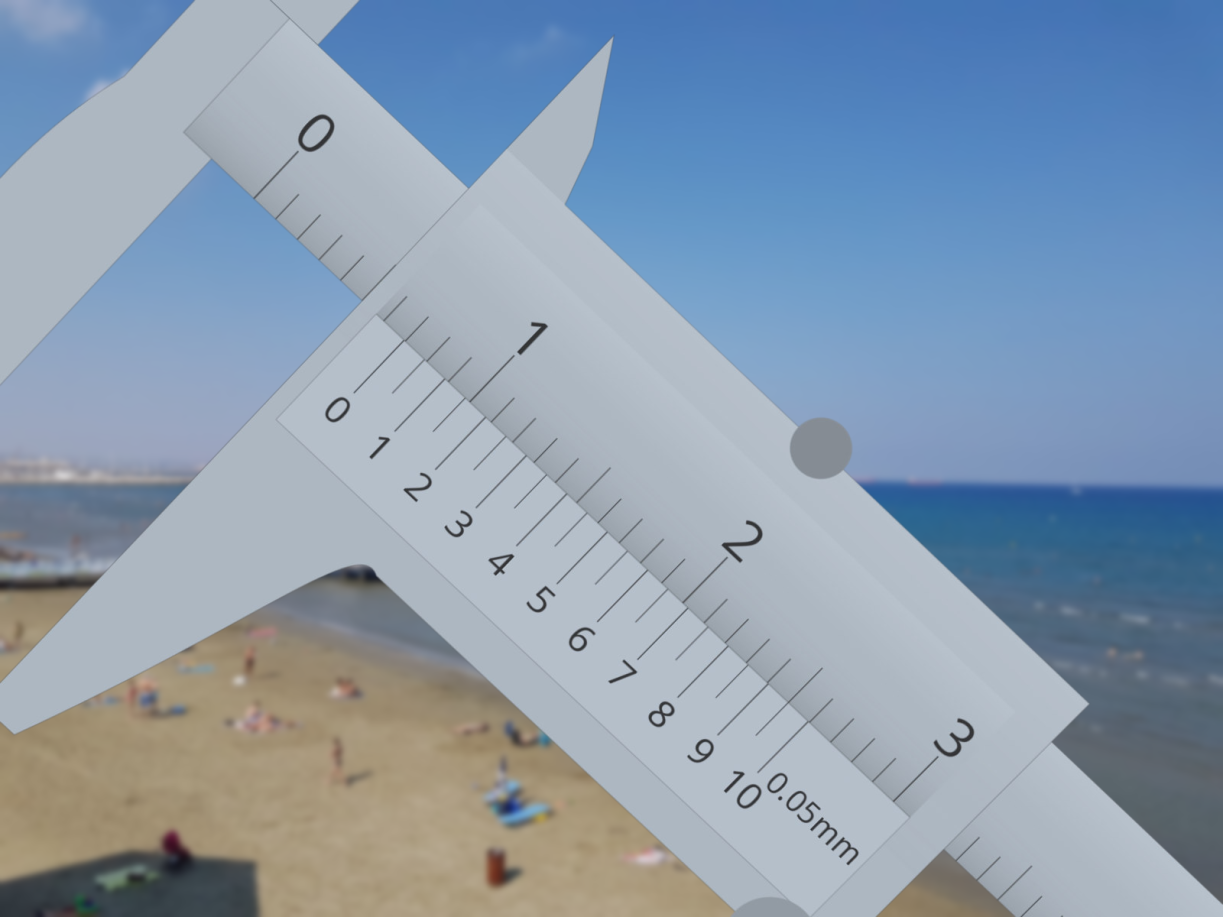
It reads 6.95 mm
